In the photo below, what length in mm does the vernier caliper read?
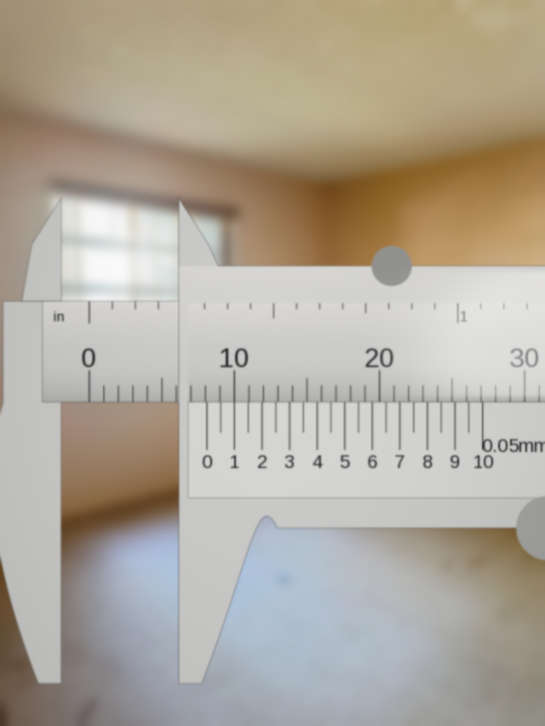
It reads 8.1 mm
